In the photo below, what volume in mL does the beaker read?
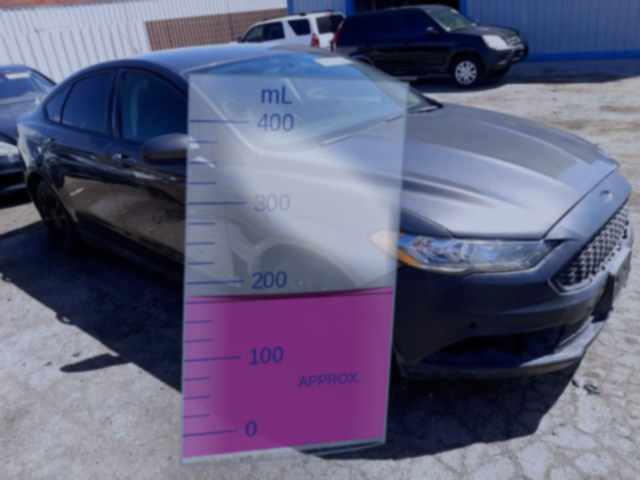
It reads 175 mL
